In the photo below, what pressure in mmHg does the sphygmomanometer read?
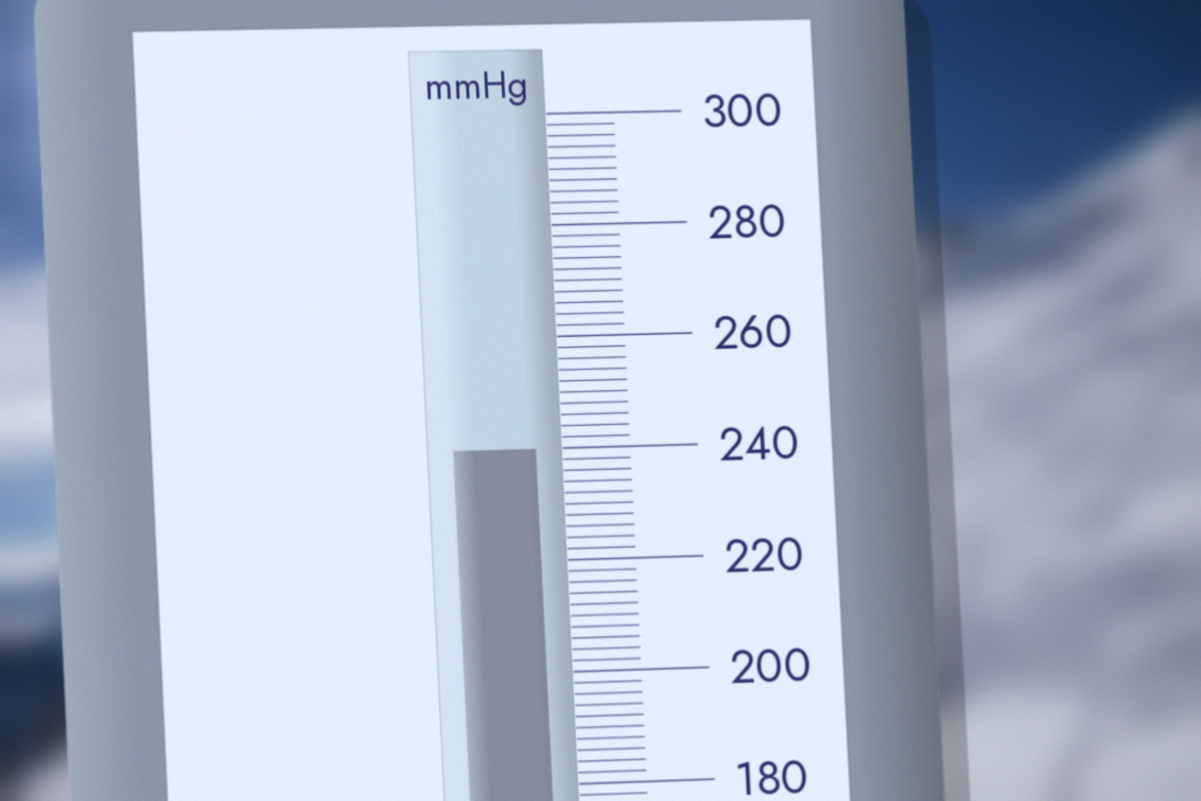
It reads 240 mmHg
